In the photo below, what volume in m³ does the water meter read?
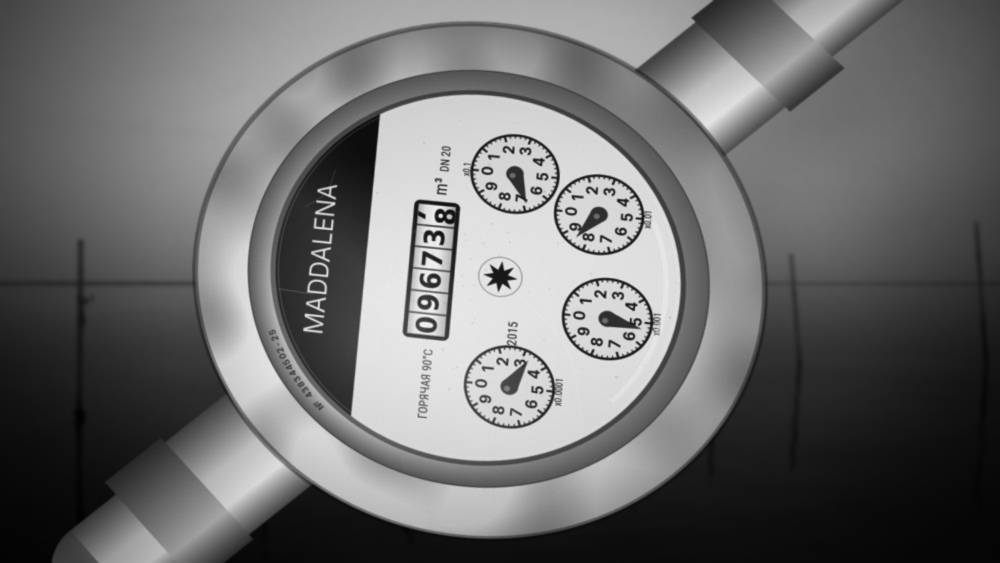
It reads 96737.6853 m³
